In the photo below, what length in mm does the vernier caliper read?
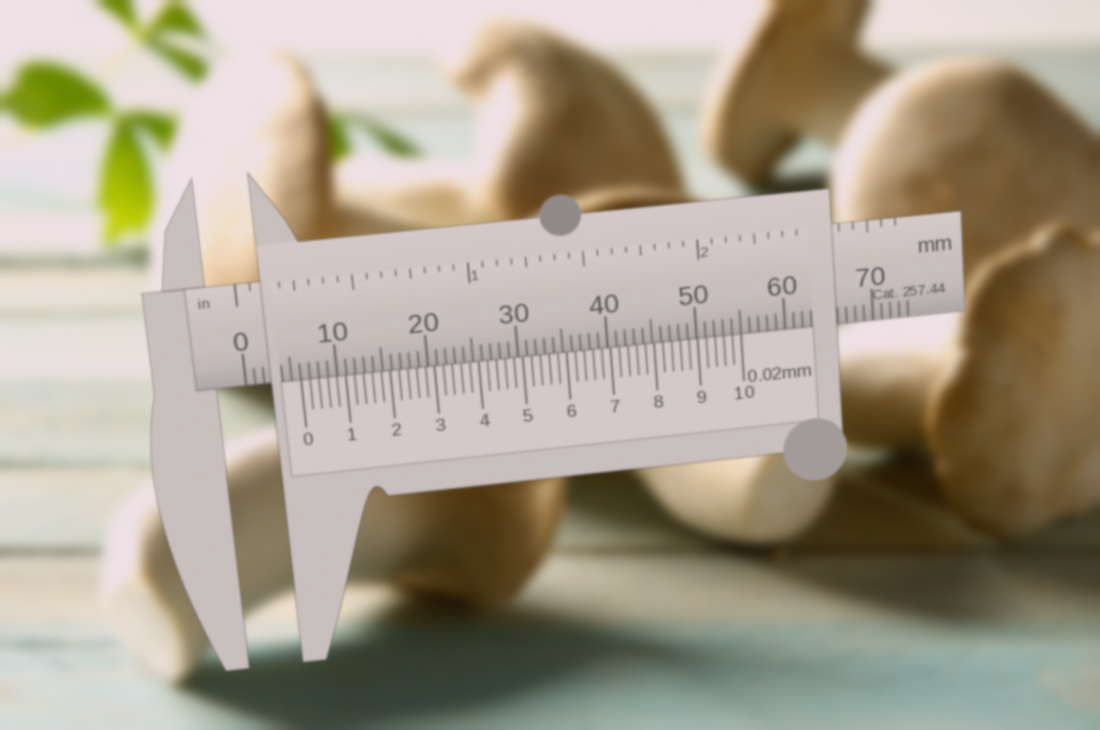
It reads 6.0 mm
